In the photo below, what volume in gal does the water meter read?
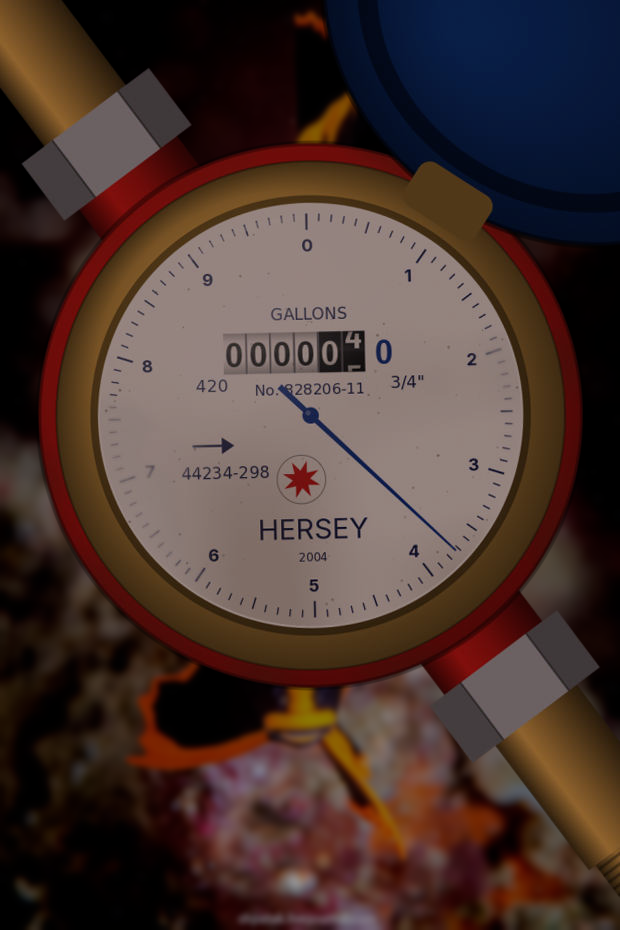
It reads 43.7 gal
